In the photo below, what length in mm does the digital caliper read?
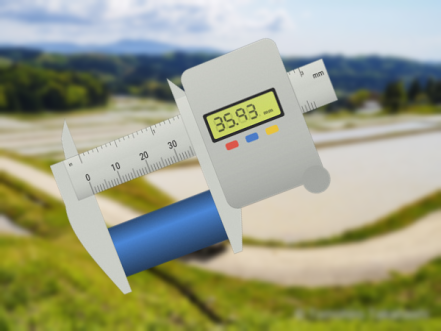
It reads 35.93 mm
